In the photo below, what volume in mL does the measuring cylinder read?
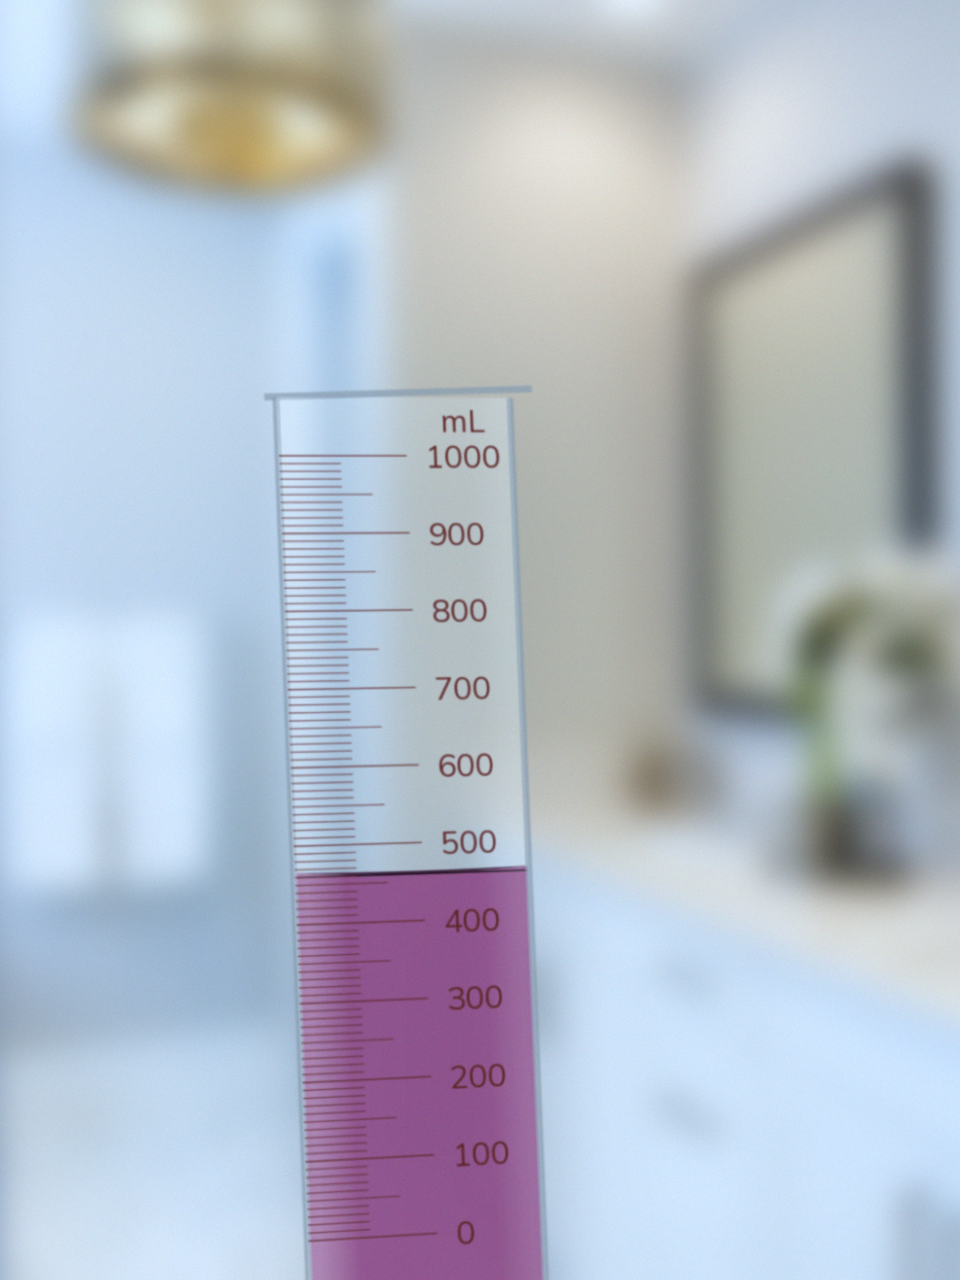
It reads 460 mL
